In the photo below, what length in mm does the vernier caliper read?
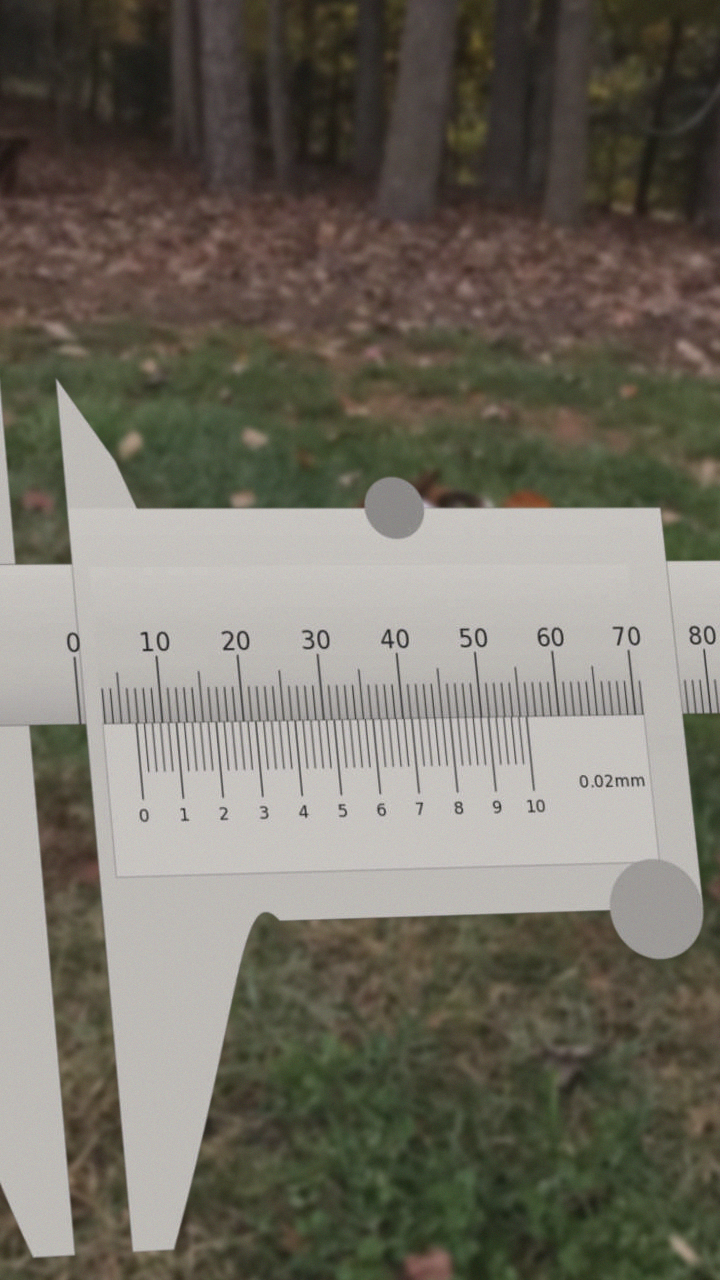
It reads 6.8 mm
